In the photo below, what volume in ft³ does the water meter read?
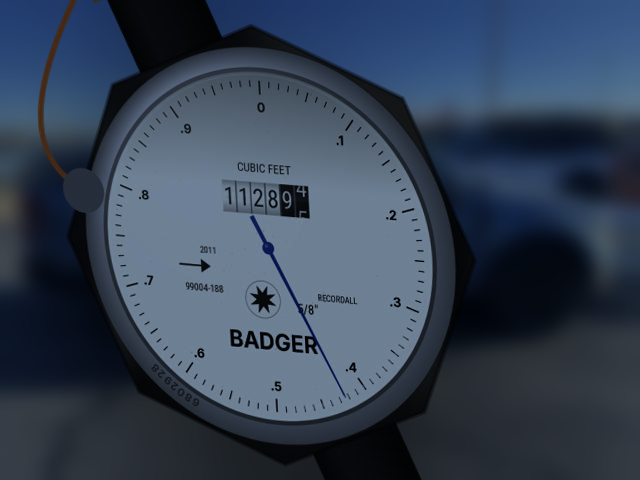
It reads 112894.42 ft³
